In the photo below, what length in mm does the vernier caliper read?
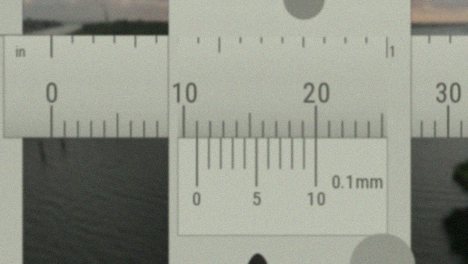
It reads 11.0 mm
